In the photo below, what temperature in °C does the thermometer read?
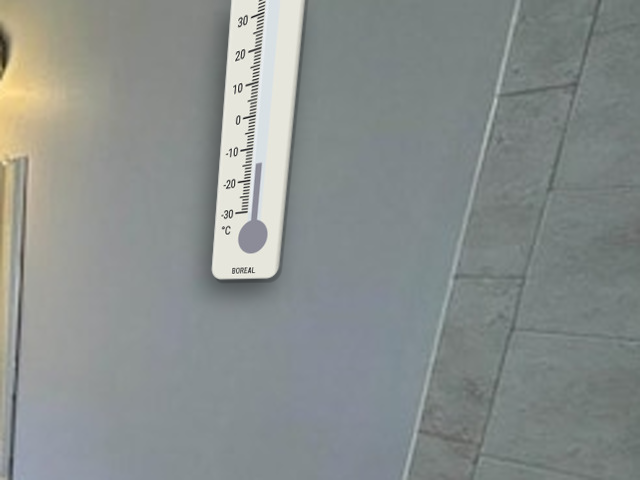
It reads -15 °C
